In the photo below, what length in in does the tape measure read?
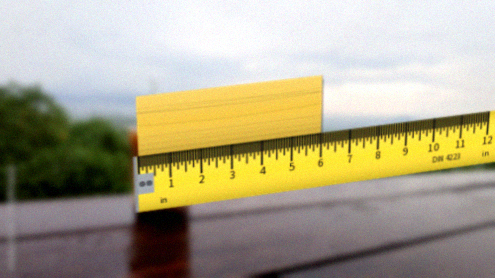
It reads 6 in
